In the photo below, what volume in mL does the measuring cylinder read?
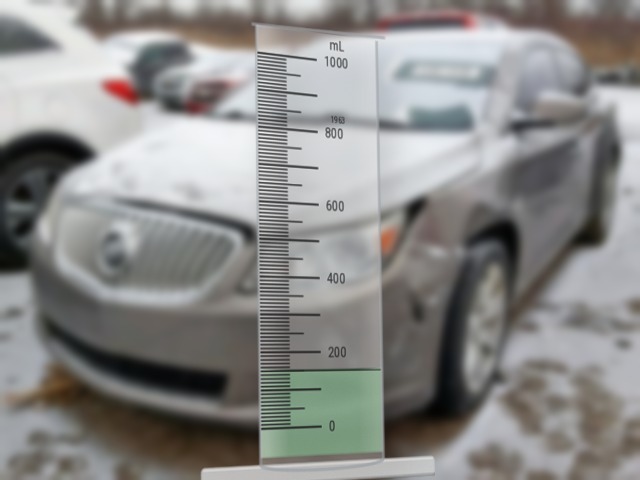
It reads 150 mL
